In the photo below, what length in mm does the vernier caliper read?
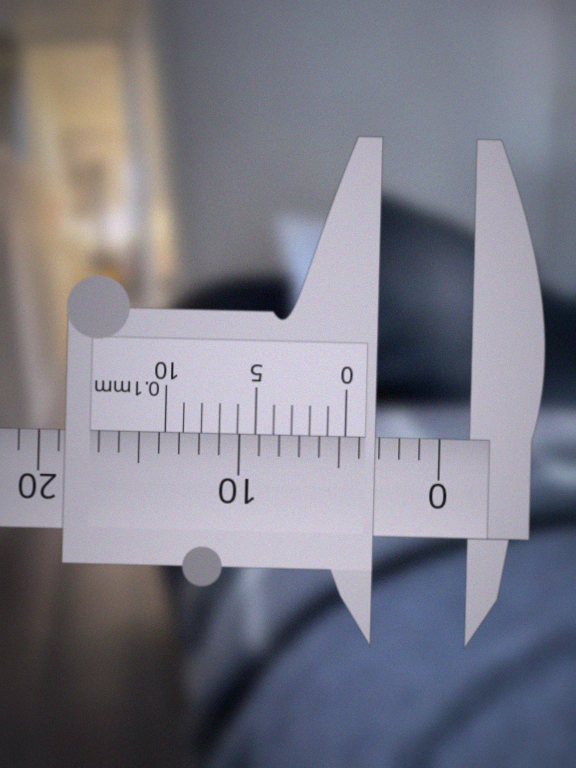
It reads 4.7 mm
